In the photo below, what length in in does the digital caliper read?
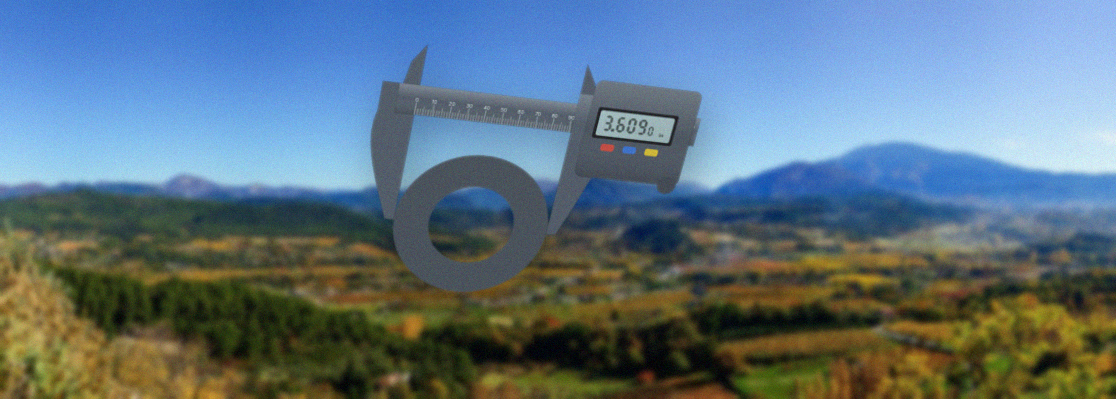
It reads 3.6090 in
